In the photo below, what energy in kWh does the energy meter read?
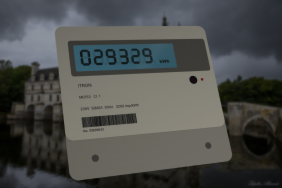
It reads 29329 kWh
